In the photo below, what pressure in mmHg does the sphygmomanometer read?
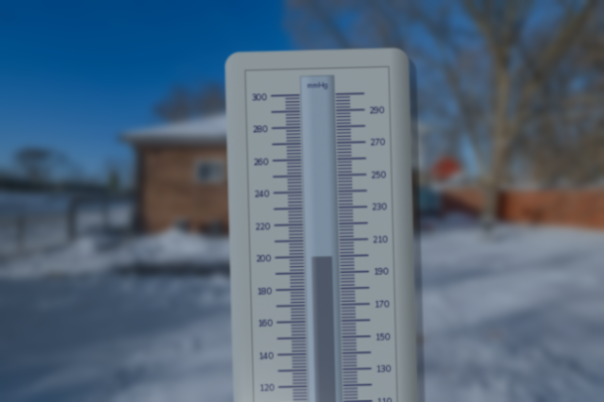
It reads 200 mmHg
